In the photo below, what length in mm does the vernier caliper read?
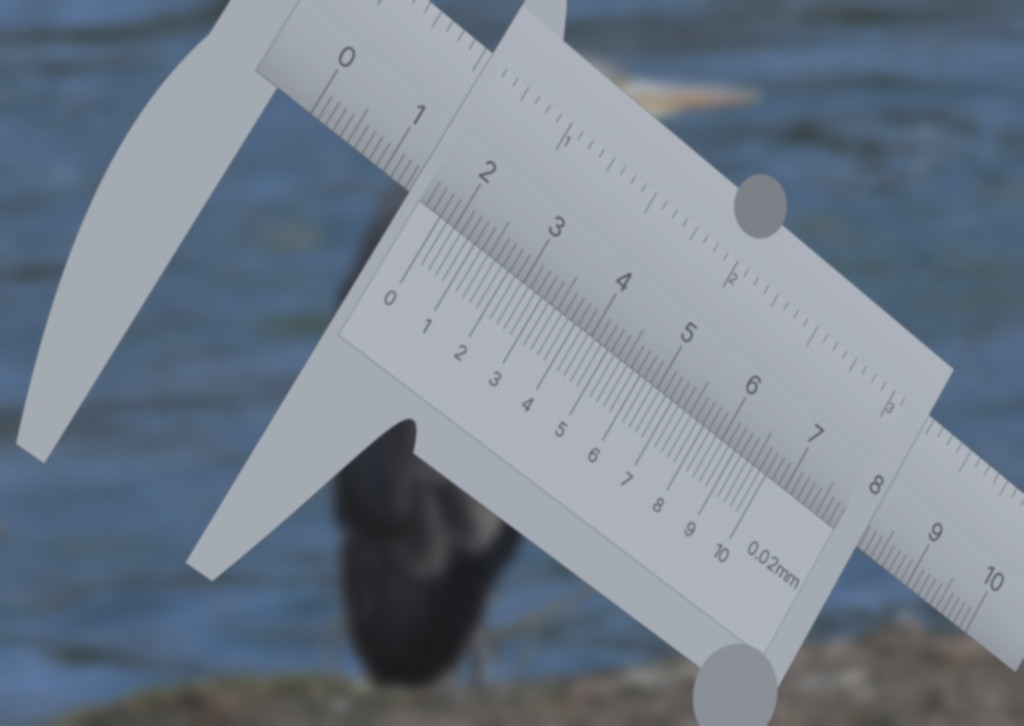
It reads 18.0 mm
